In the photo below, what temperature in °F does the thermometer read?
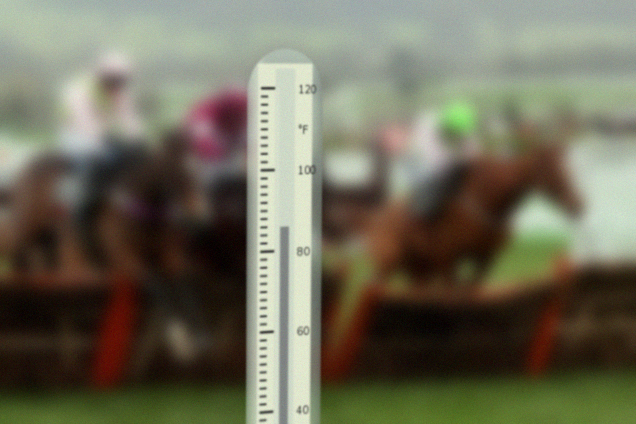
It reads 86 °F
